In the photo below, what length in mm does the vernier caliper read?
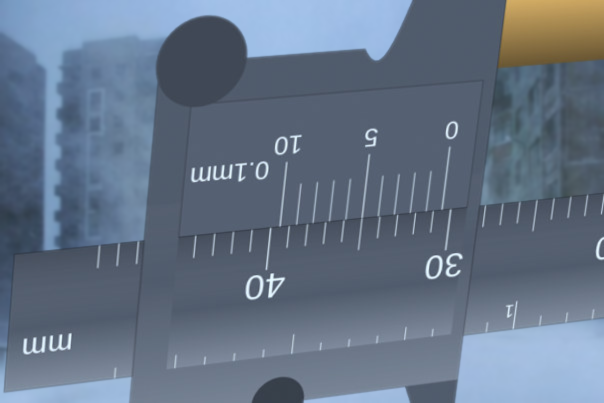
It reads 30.5 mm
